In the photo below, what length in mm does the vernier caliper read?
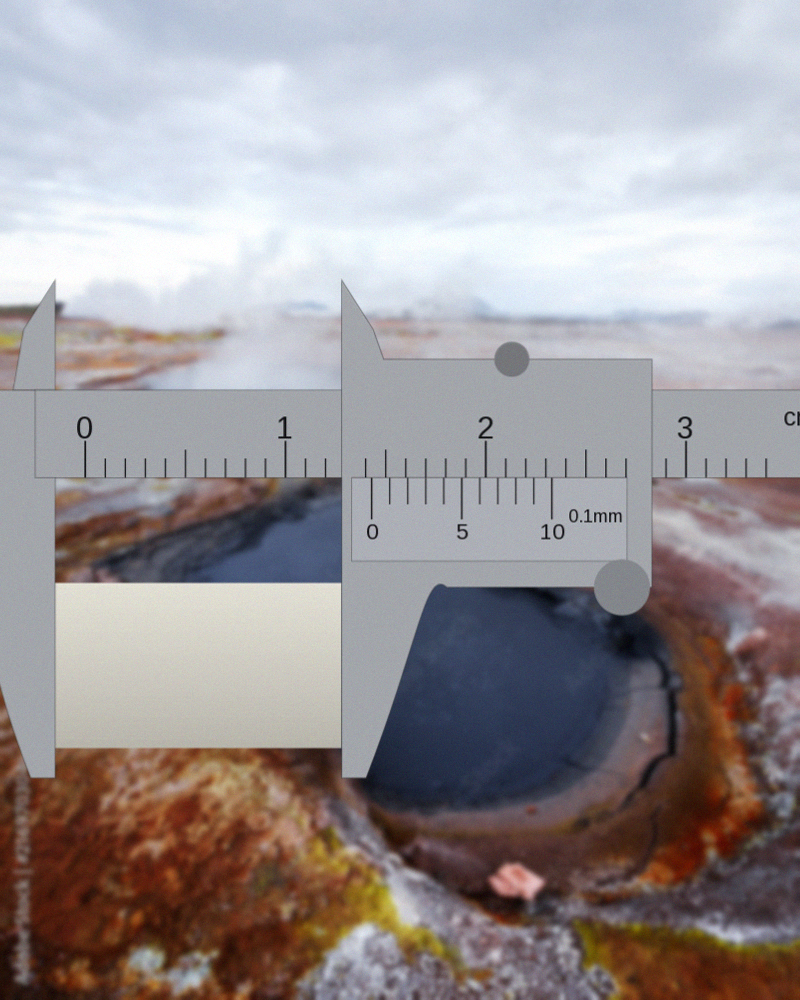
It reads 14.3 mm
